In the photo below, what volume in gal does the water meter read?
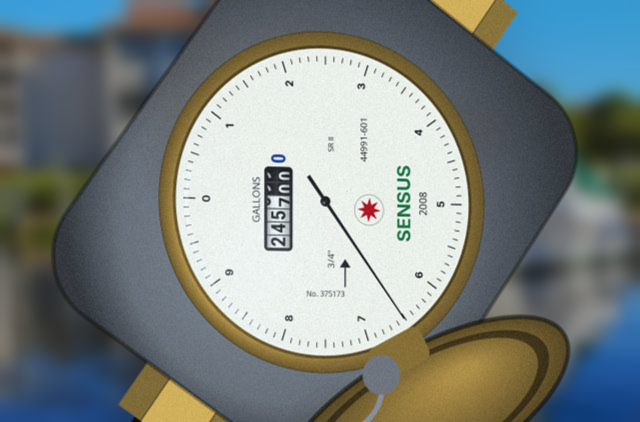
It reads 2456996.5 gal
